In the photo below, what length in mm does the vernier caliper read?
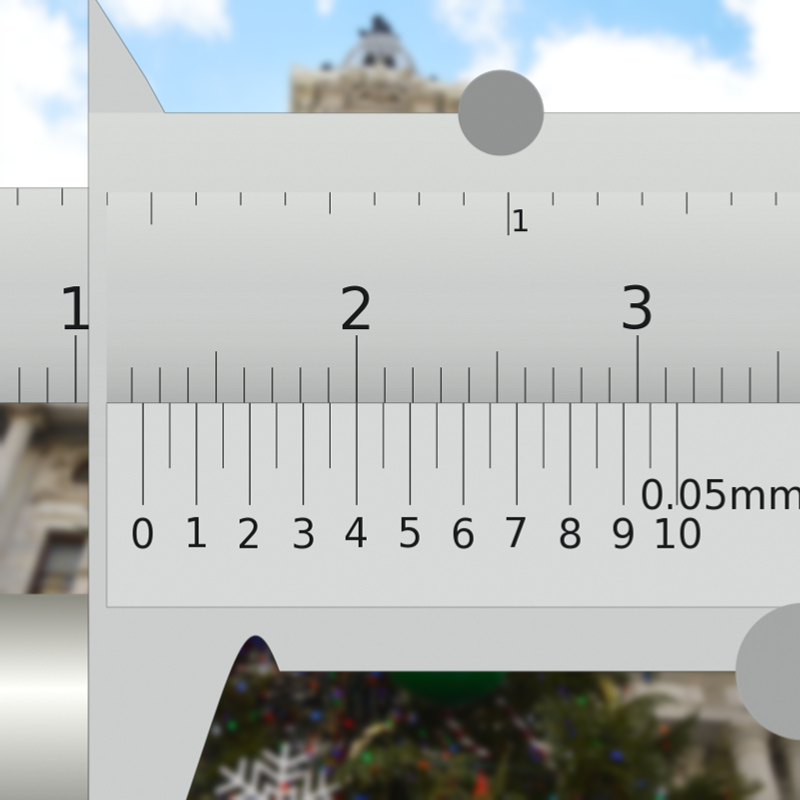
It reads 12.40 mm
